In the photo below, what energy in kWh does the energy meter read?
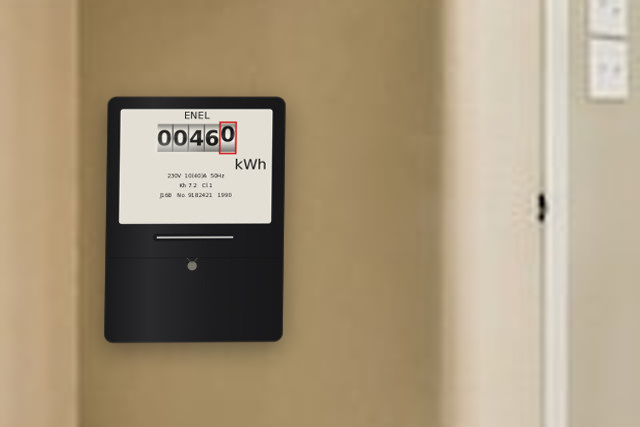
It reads 46.0 kWh
